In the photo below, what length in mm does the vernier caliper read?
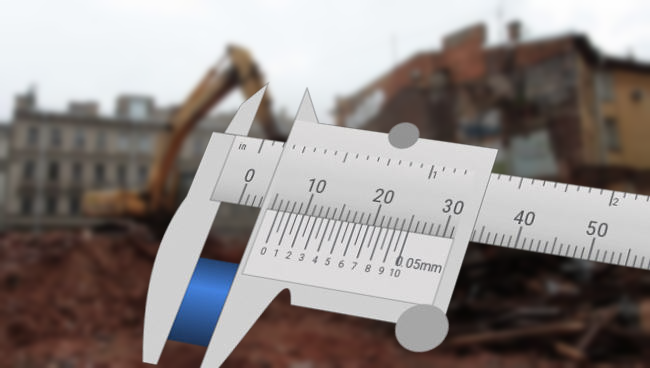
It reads 6.0 mm
